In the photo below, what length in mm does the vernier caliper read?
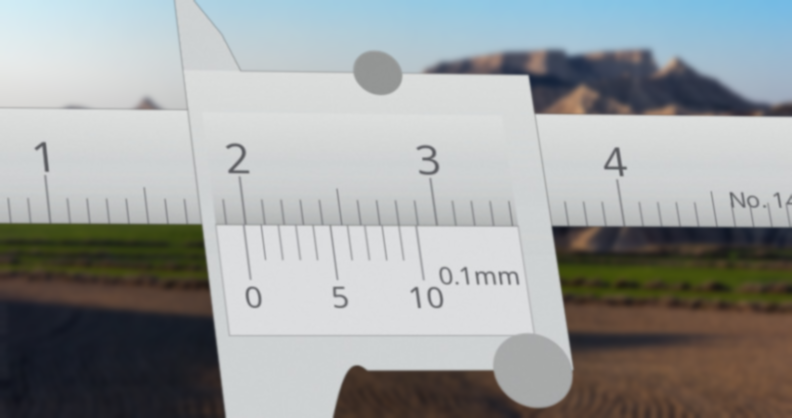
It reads 19.9 mm
